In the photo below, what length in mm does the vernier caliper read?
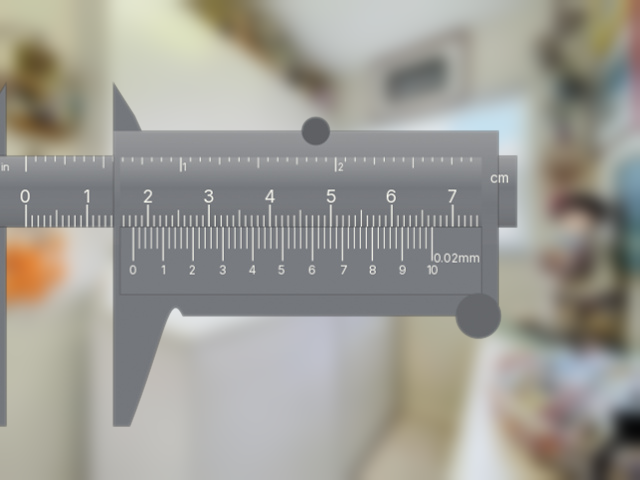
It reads 17.6 mm
